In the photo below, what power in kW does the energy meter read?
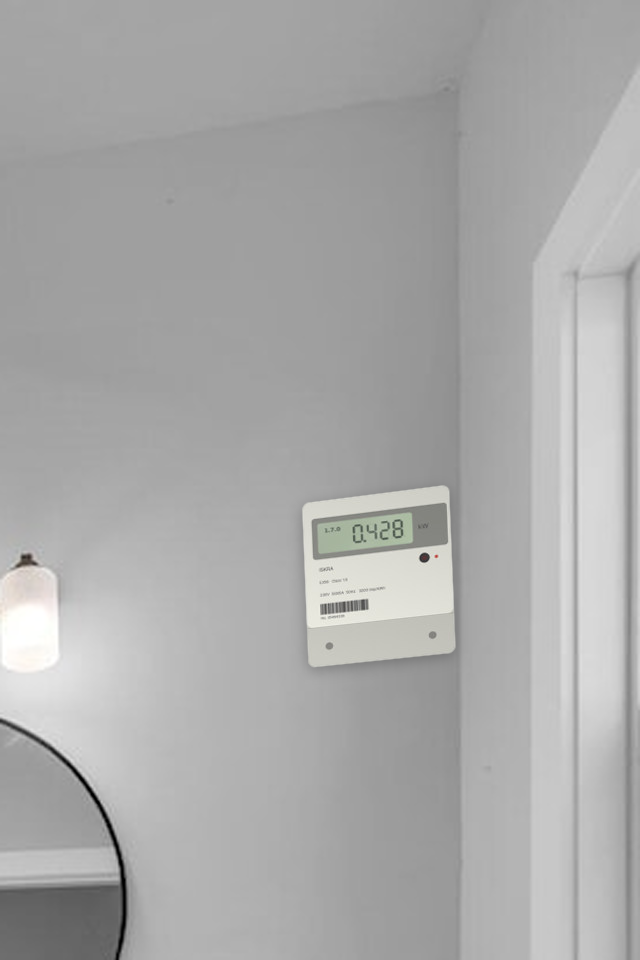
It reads 0.428 kW
